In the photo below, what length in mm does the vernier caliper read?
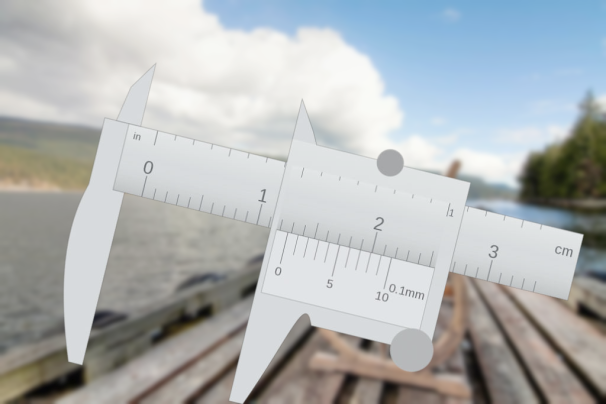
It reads 12.7 mm
